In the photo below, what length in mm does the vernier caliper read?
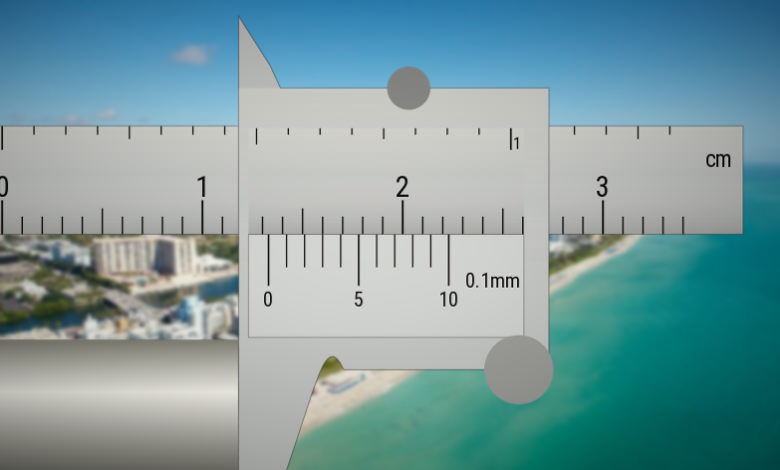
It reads 13.3 mm
